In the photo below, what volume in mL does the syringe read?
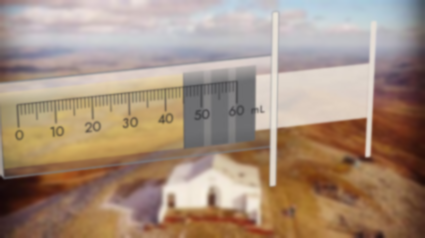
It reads 45 mL
